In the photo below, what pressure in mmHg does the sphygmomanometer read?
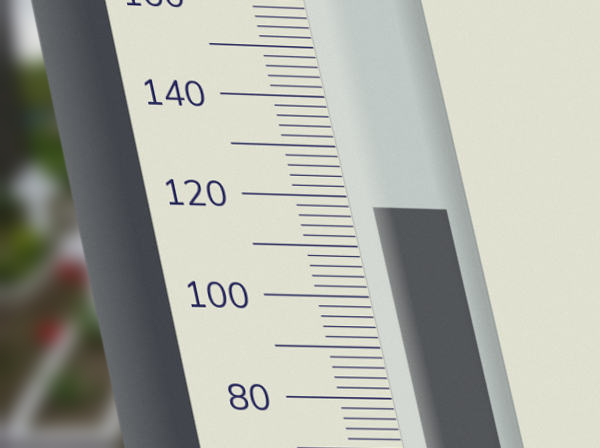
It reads 118 mmHg
